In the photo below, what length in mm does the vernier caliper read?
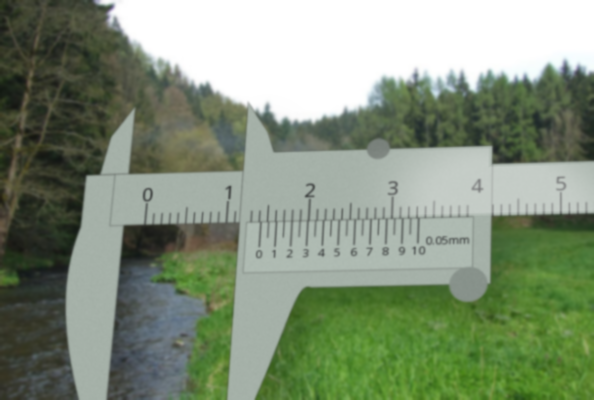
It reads 14.2 mm
